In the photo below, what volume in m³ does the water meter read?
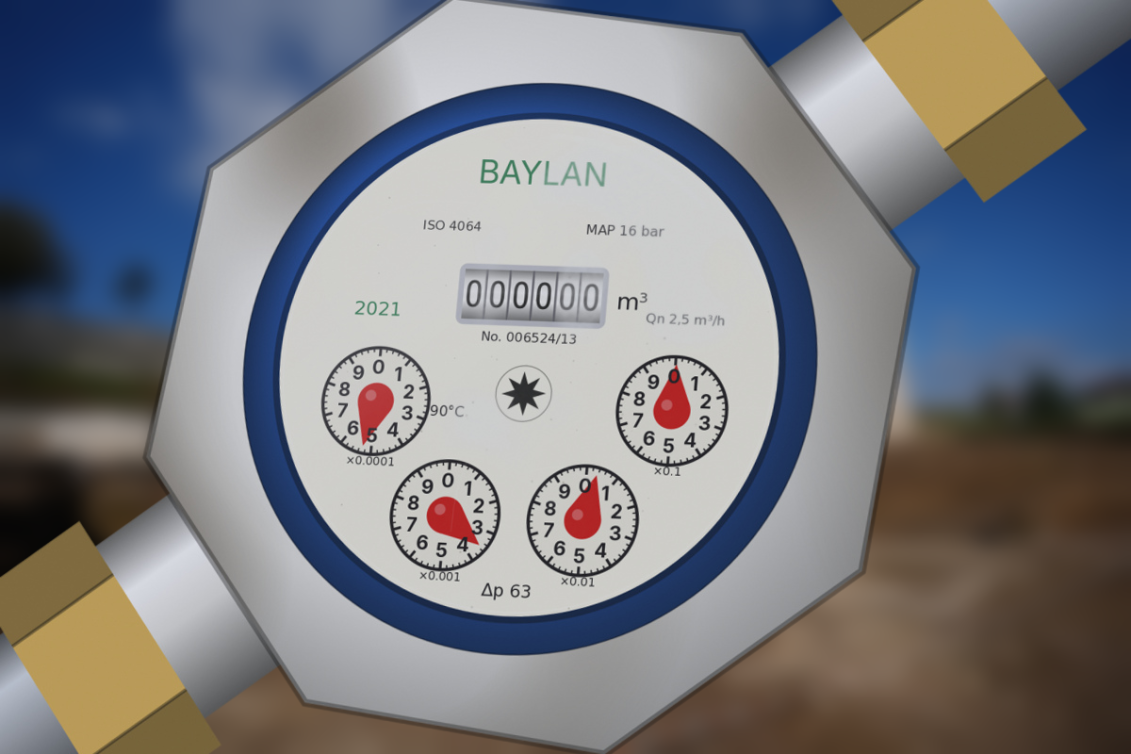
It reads 0.0035 m³
